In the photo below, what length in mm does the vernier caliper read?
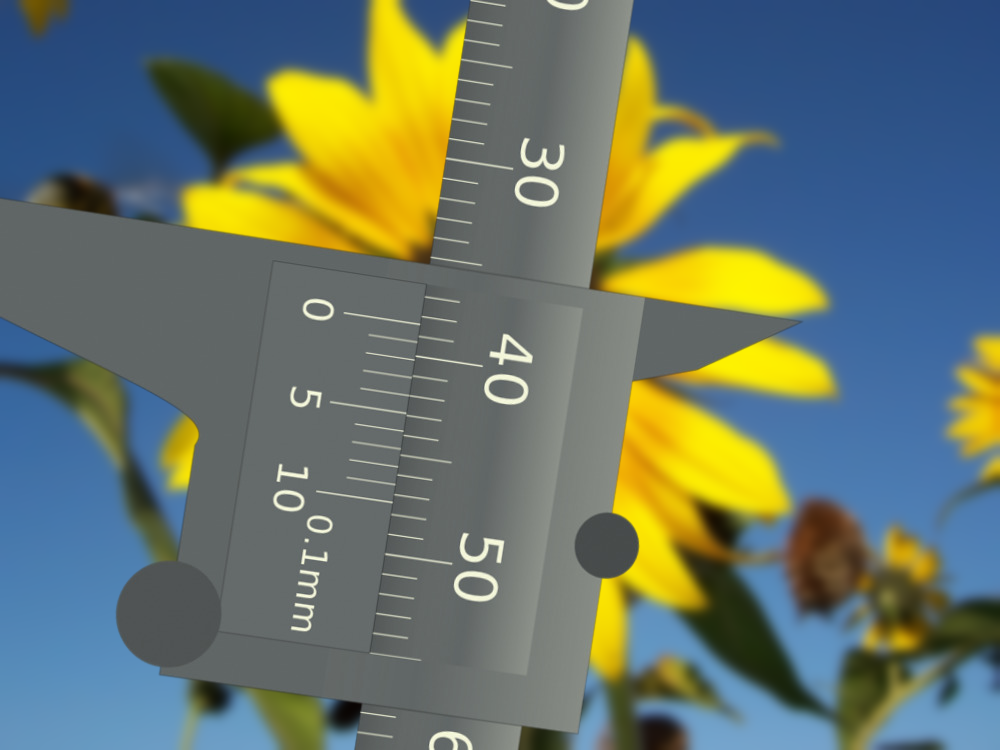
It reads 38.4 mm
